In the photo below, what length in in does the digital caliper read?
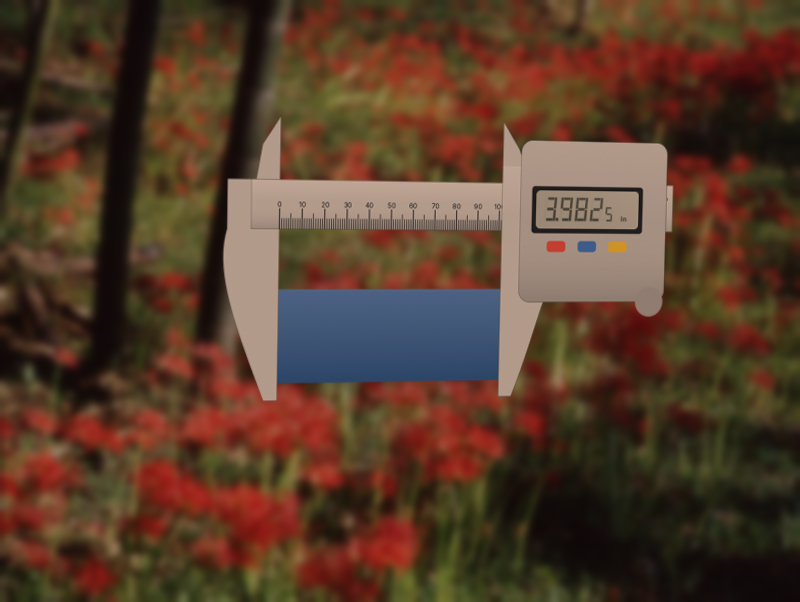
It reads 3.9825 in
